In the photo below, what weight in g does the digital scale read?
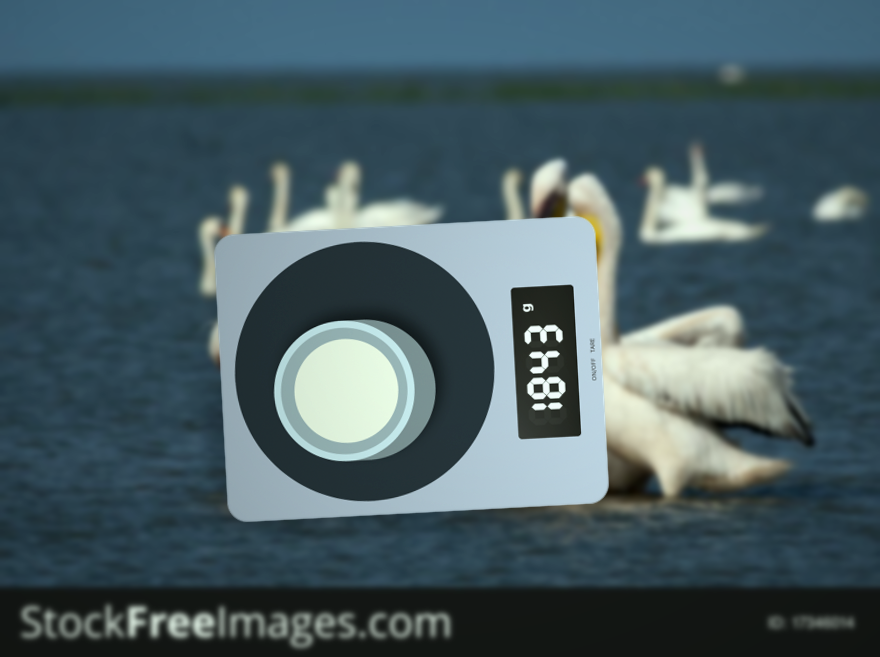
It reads 1843 g
